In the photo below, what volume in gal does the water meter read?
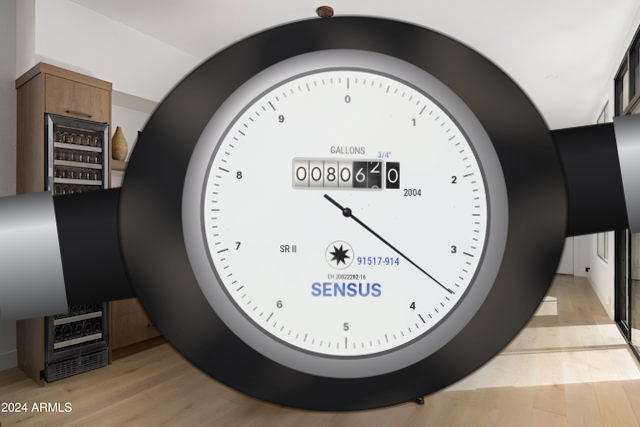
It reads 80623.5 gal
